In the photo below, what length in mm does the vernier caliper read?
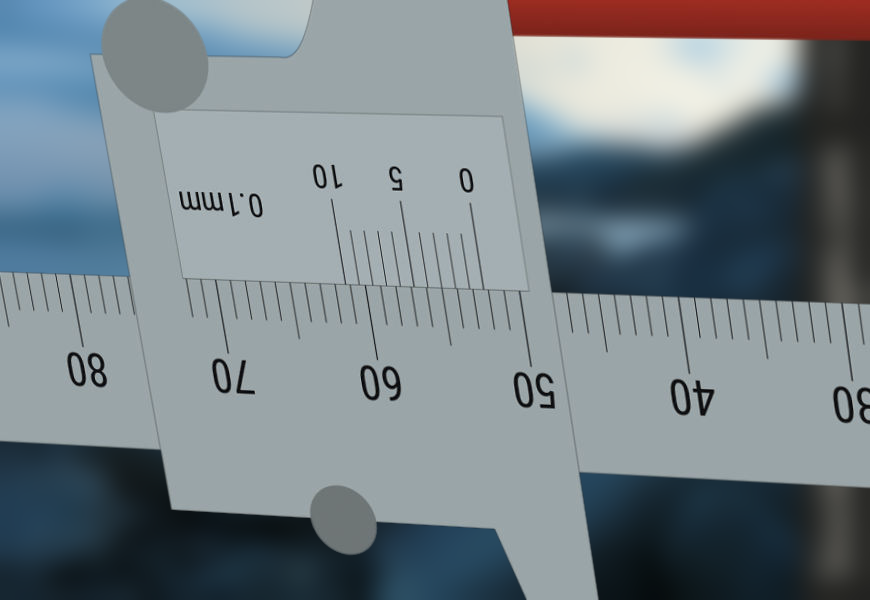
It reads 52.3 mm
